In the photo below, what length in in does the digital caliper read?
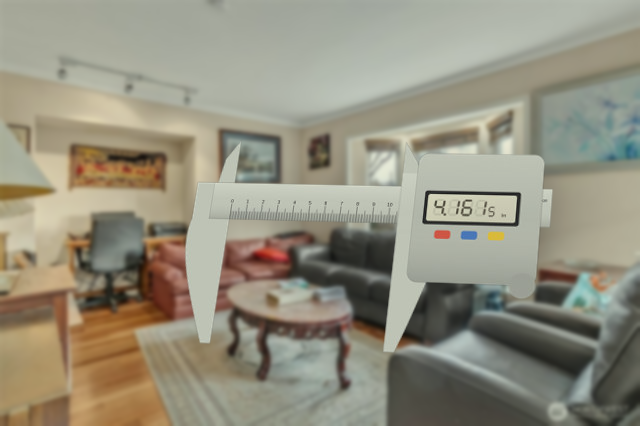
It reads 4.1615 in
